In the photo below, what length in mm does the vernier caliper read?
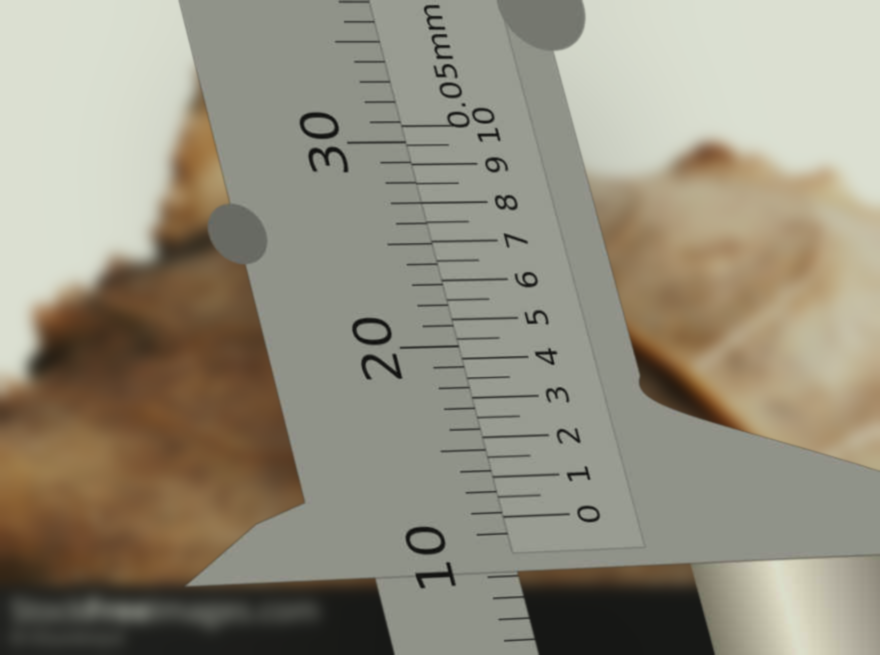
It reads 11.8 mm
